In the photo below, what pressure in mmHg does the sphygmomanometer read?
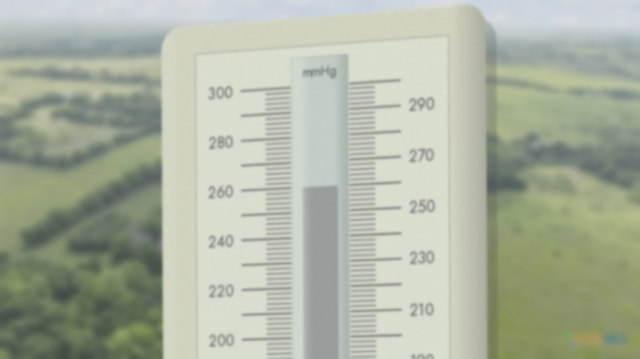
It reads 260 mmHg
